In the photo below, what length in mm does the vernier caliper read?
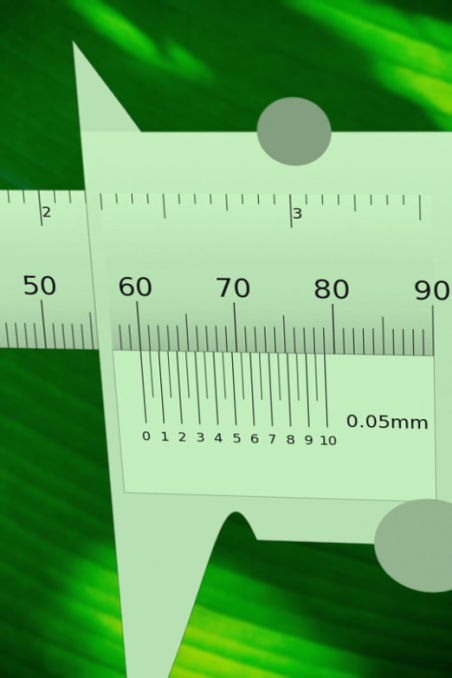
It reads 60.0 mm
